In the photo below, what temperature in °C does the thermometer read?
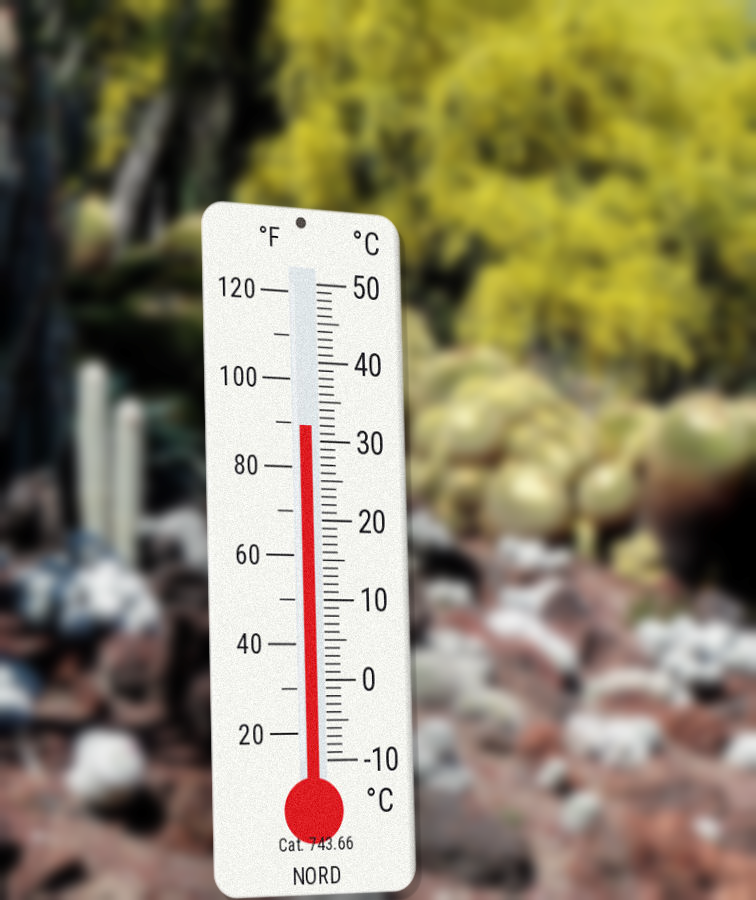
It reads 32 °C
